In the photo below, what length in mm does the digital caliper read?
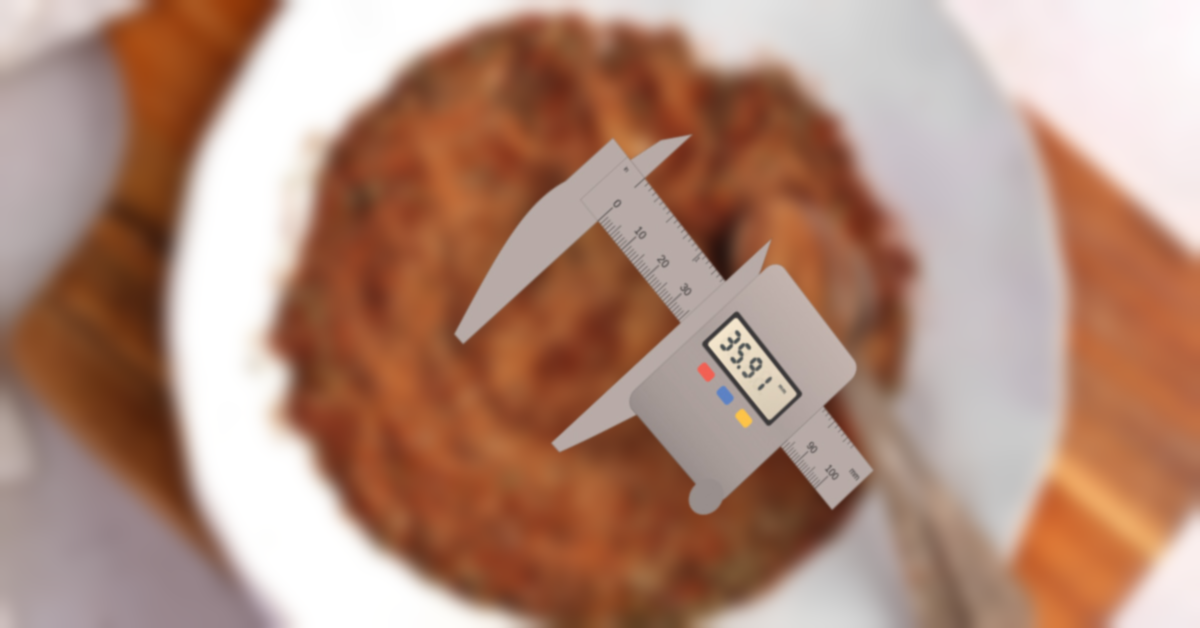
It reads 35.91 mm
